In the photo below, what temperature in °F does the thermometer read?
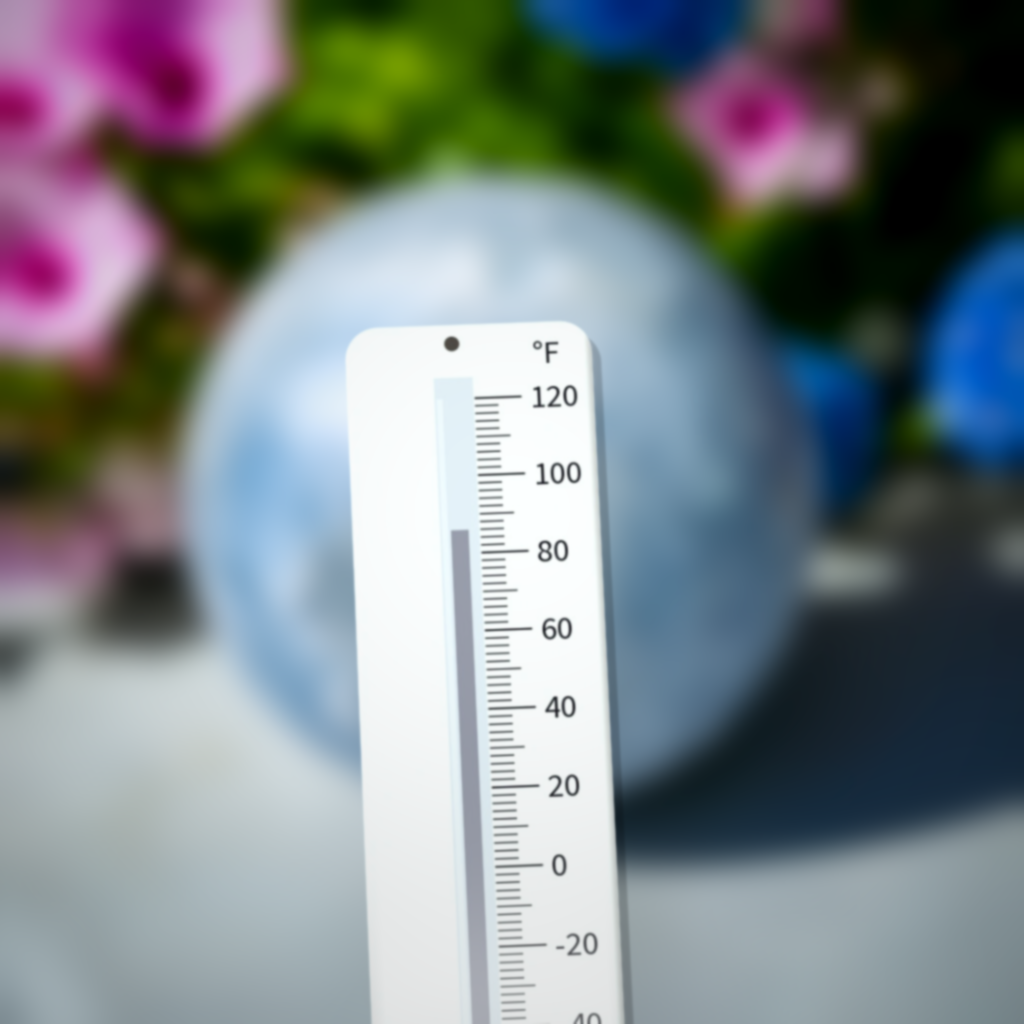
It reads 86 °F
